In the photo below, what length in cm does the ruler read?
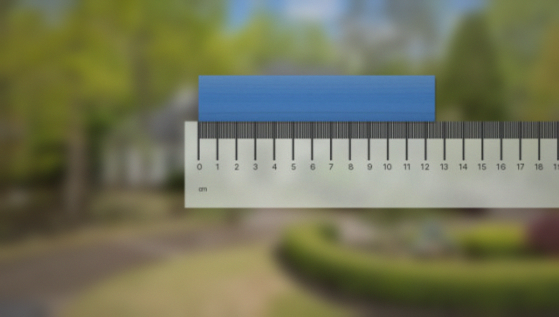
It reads 12.5 cm
